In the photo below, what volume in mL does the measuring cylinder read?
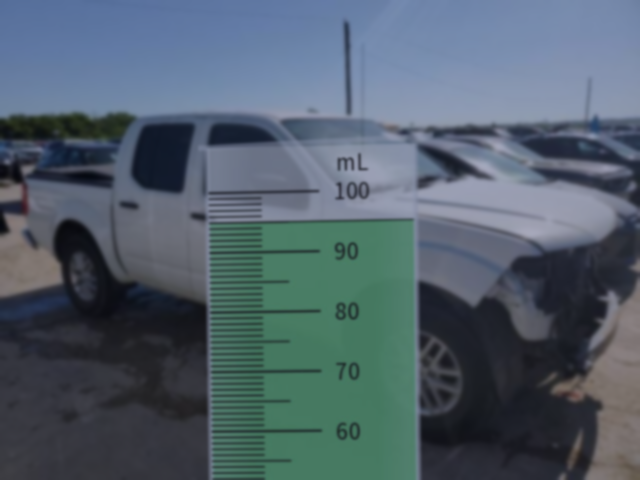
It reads 95 mL
